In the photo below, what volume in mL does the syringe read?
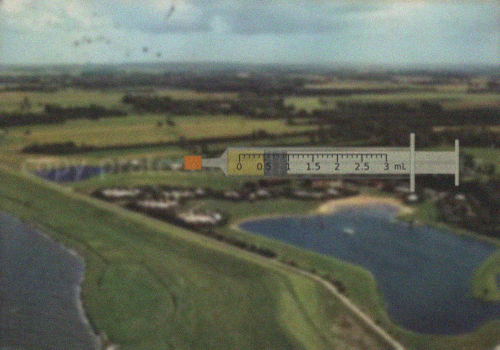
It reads 0.5 mL
